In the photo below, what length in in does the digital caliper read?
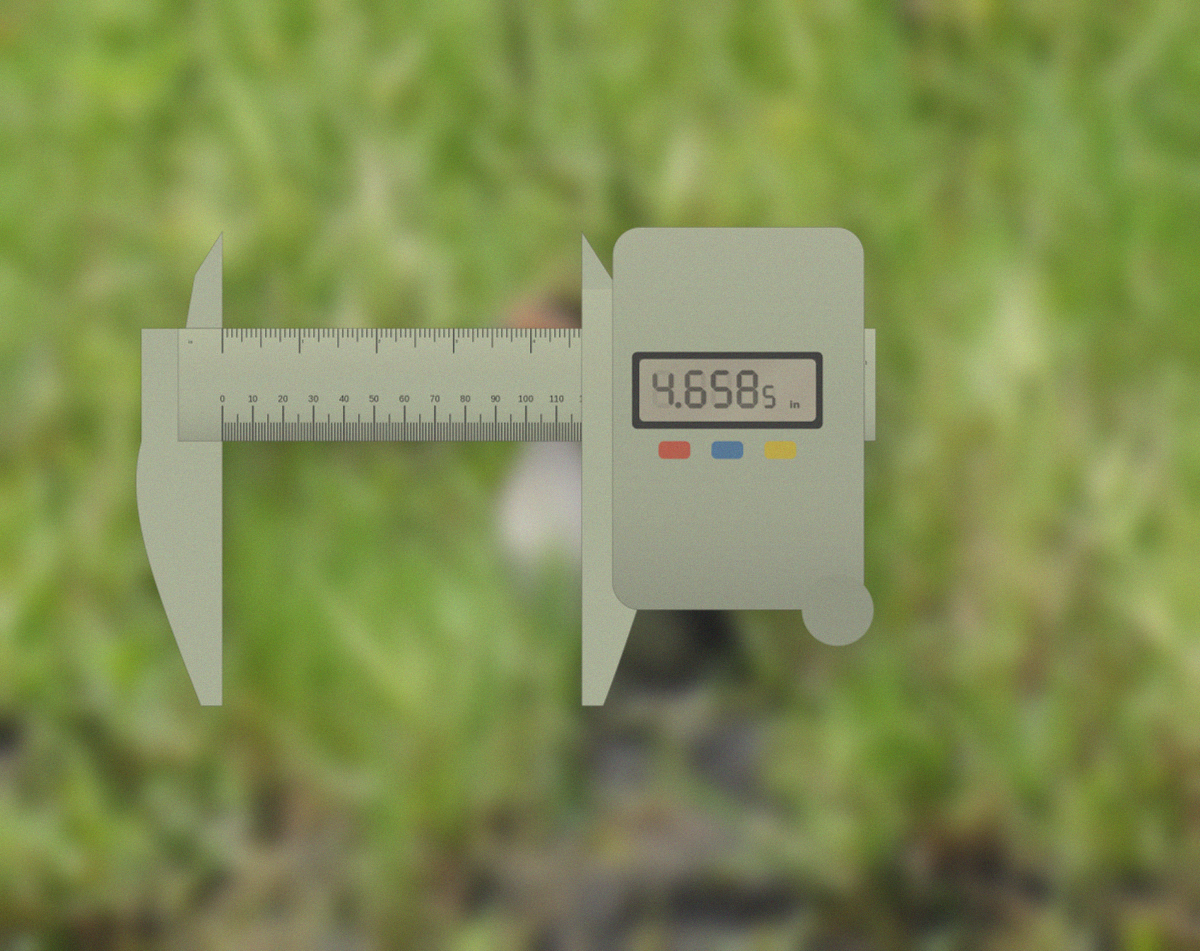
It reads 4.6585 in
